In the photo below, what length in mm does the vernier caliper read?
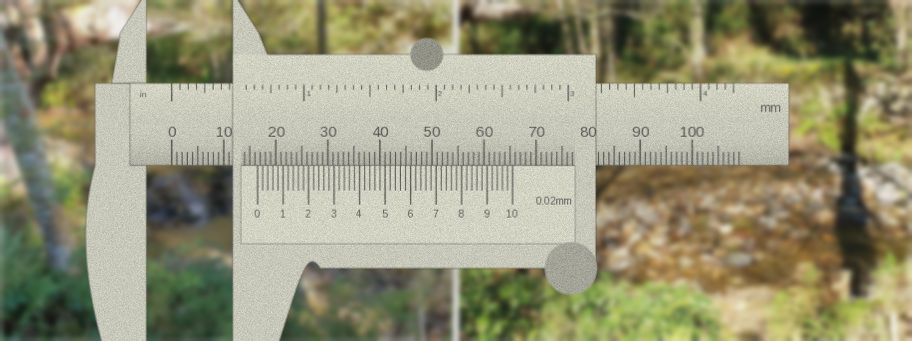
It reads 16.5 mm
